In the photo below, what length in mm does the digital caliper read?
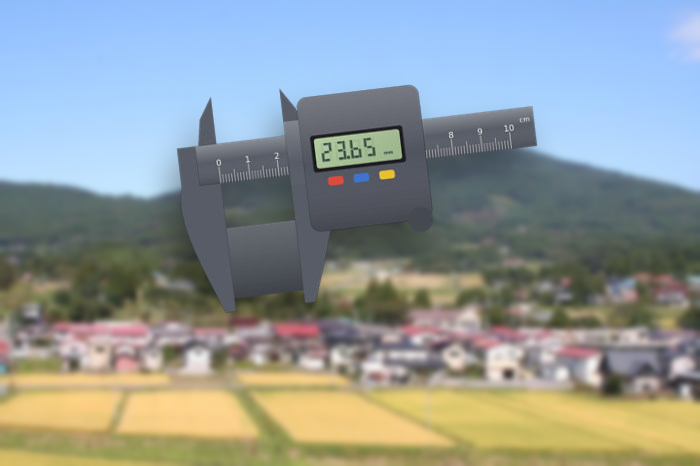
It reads 23.65 mm
